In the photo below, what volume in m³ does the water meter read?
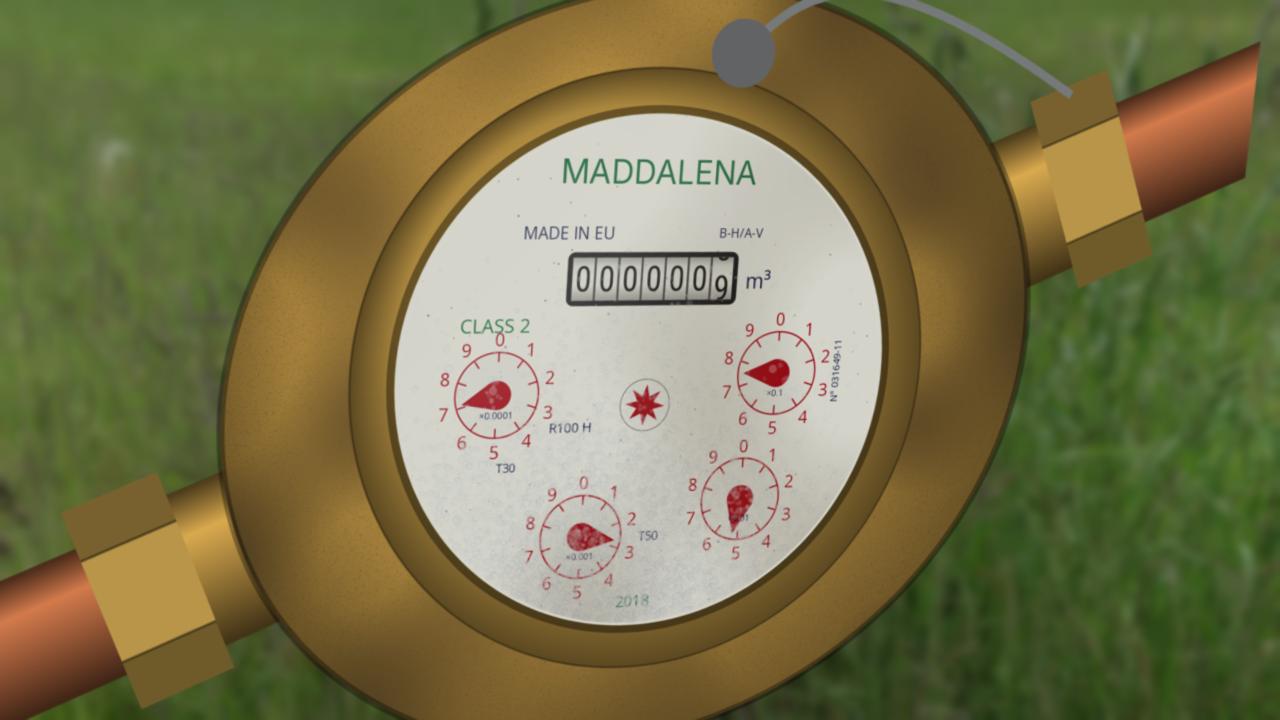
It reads 8.7527 m³
